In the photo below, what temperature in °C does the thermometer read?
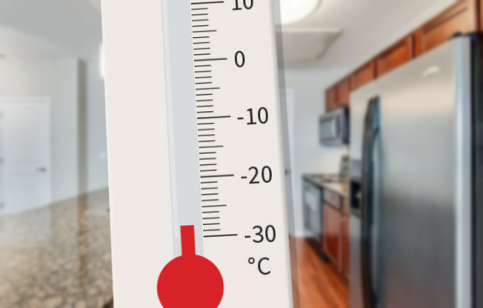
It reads -28 °C
